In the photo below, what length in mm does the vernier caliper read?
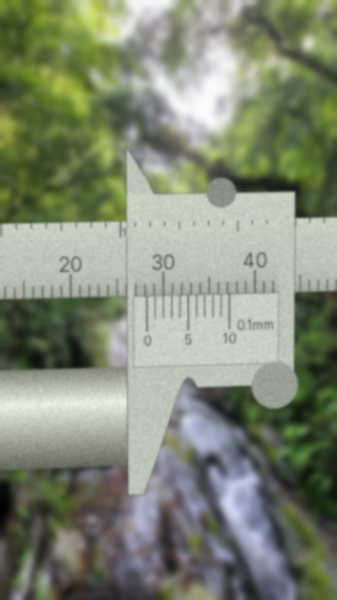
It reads 28.2 mm
